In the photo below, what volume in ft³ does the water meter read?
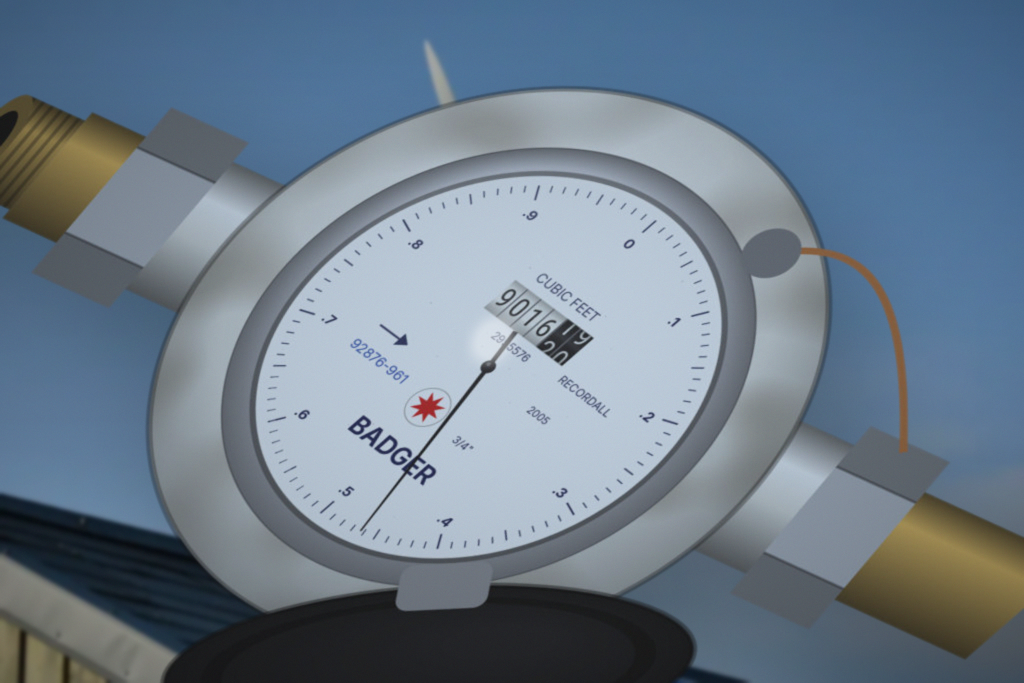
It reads 901619.46 ft³
